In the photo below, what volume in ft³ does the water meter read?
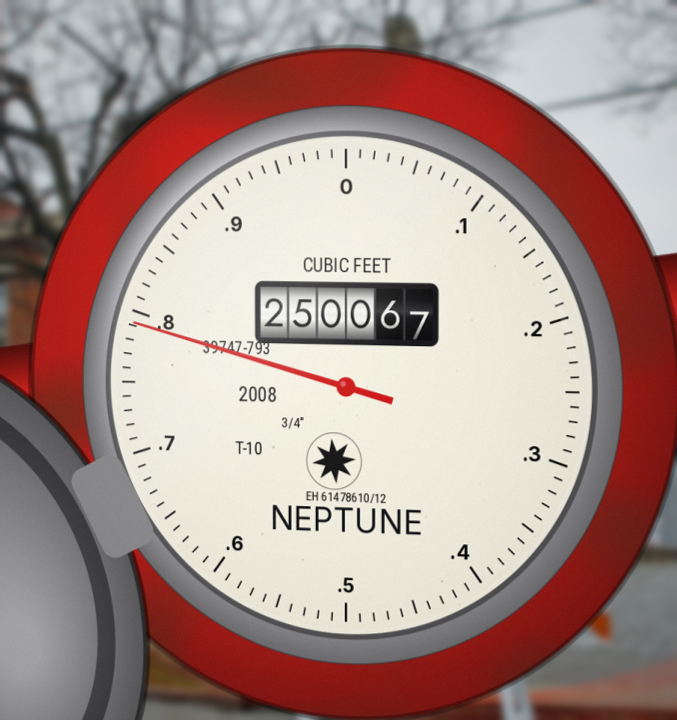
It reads 250066.79 ft³
